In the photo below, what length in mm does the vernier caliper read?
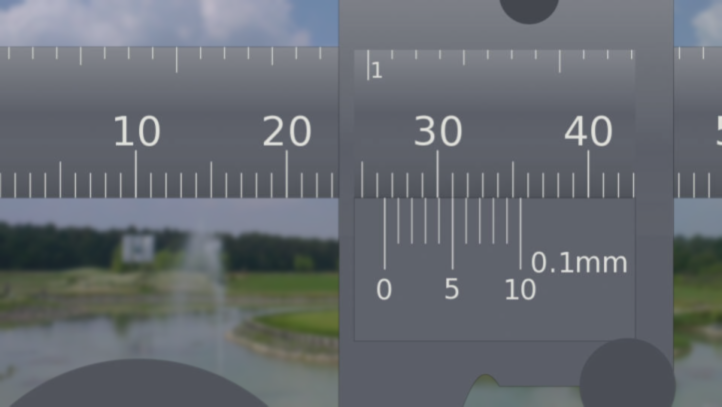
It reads 26.5 mm
